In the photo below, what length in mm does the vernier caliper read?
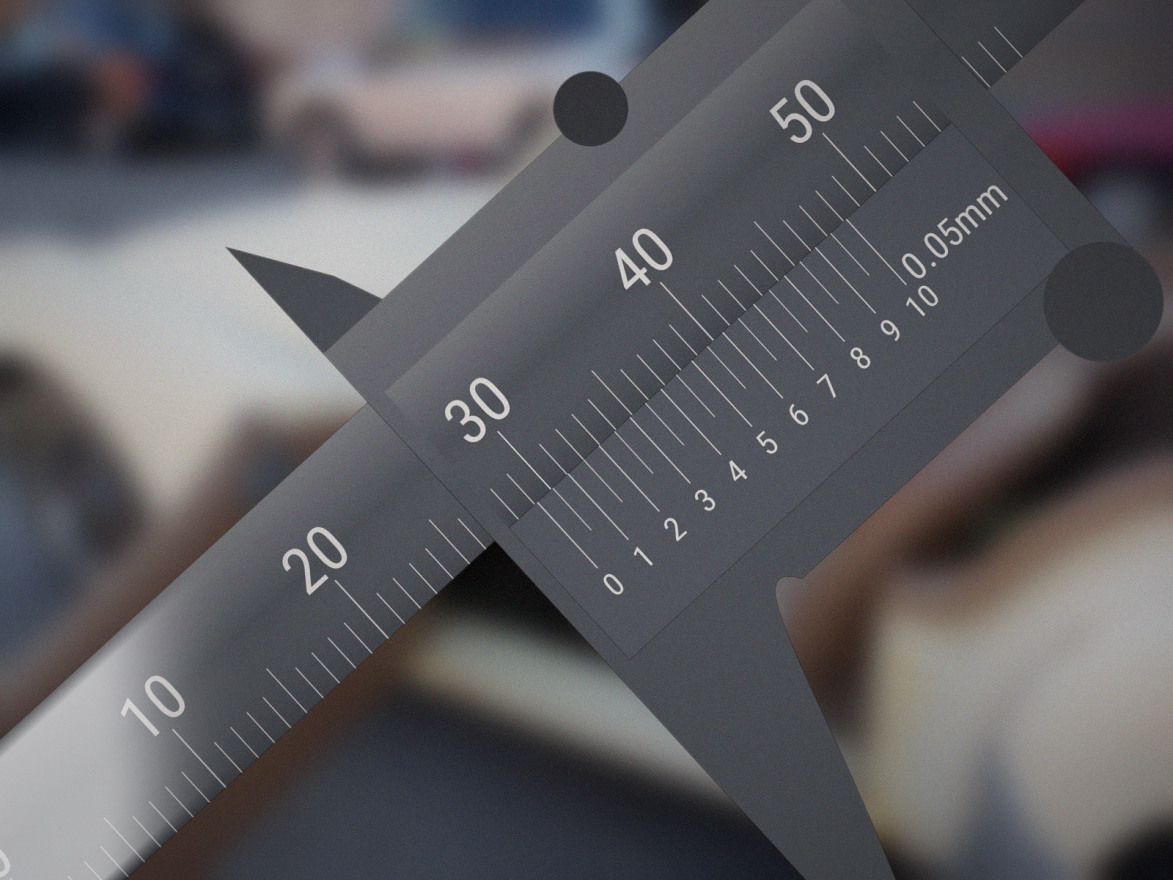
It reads 29.15 mm
